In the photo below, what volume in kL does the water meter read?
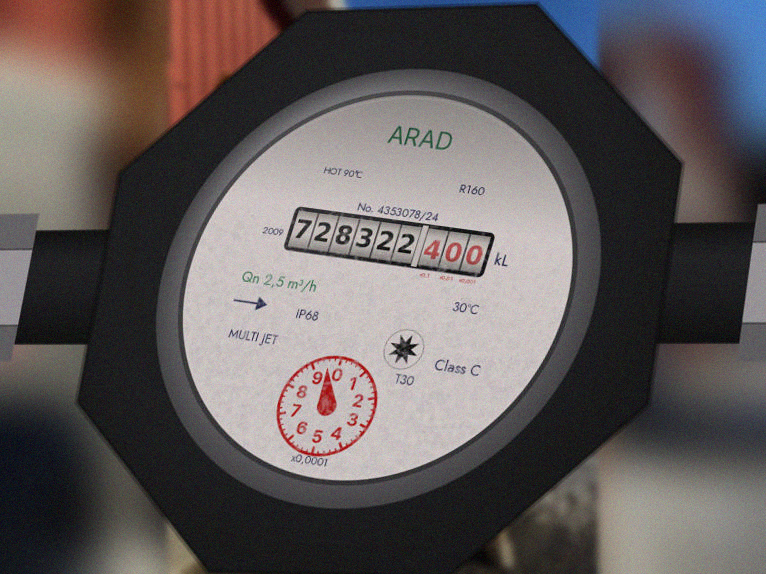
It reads 728322.3999 kL
